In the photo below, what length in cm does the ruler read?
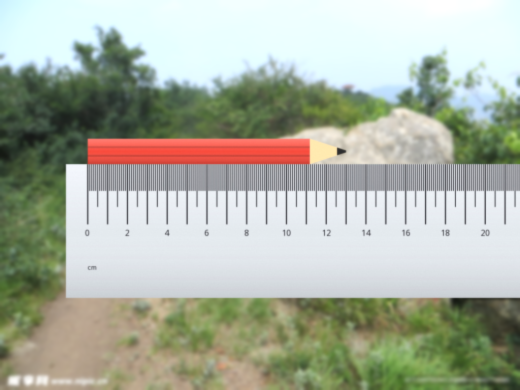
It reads 13 cm
